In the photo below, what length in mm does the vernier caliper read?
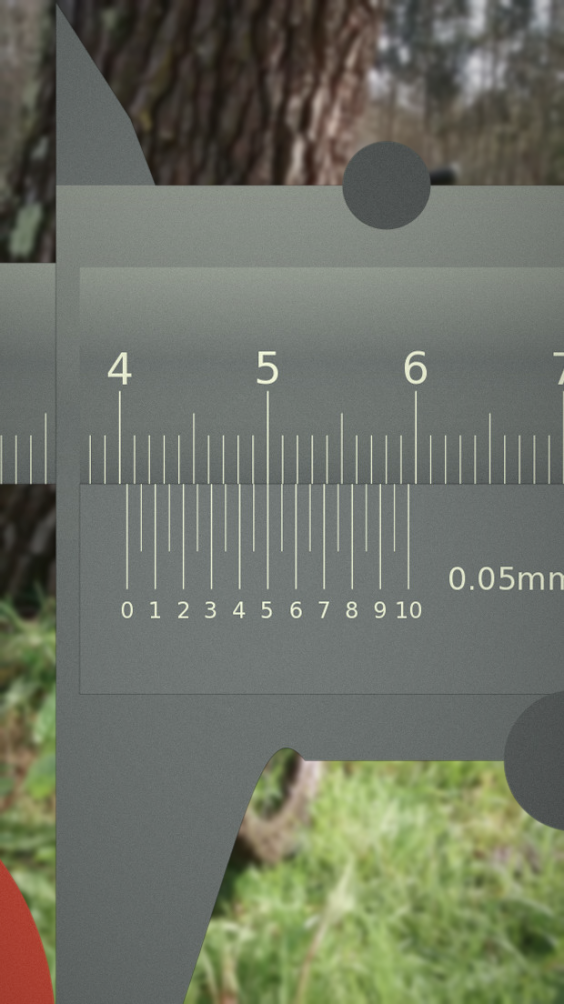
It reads 40.5 mm
